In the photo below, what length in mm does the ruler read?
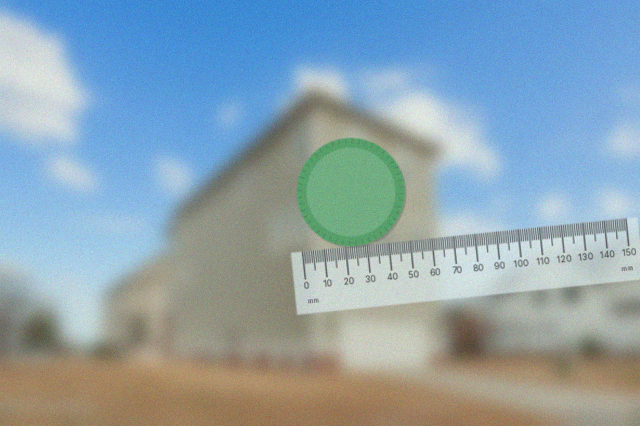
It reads 50 mm
